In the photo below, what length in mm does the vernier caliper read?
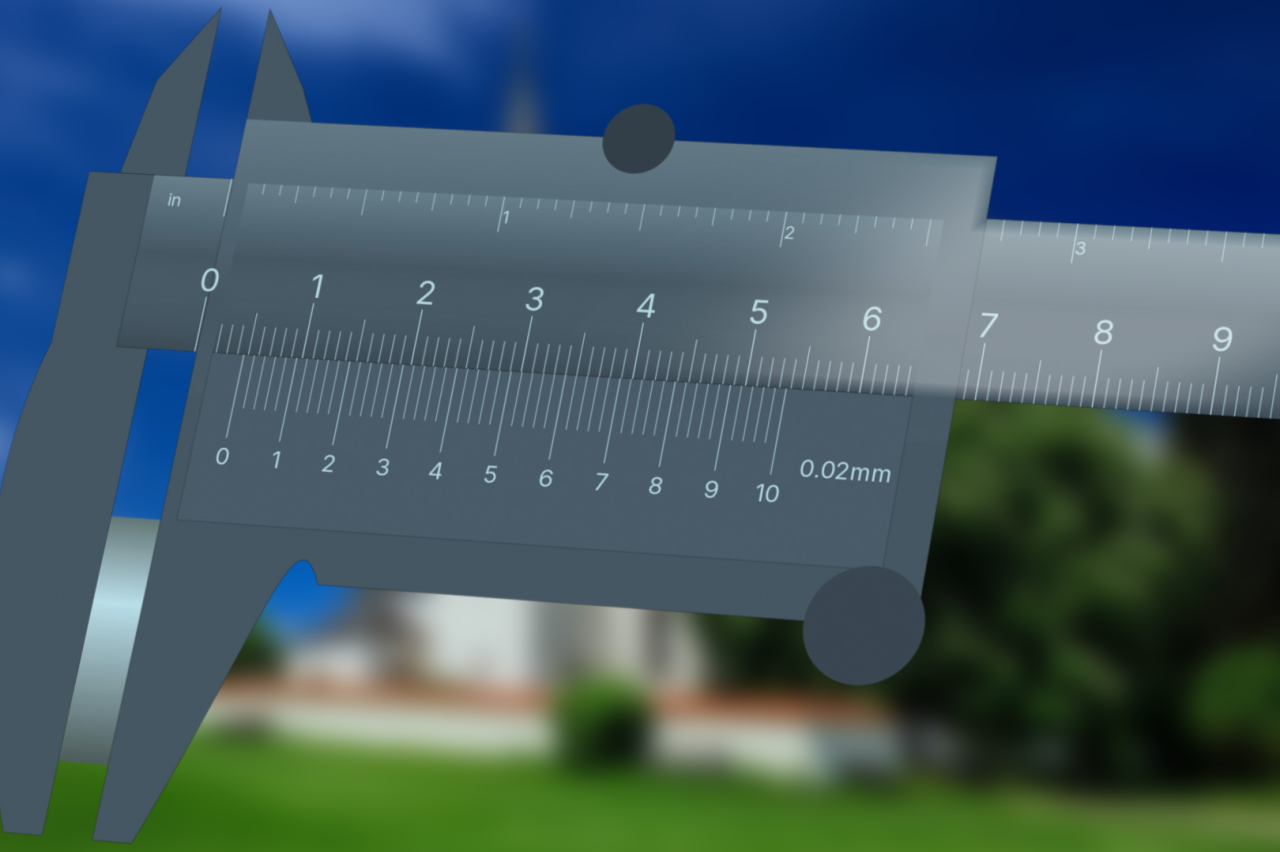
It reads 4.6 mm
